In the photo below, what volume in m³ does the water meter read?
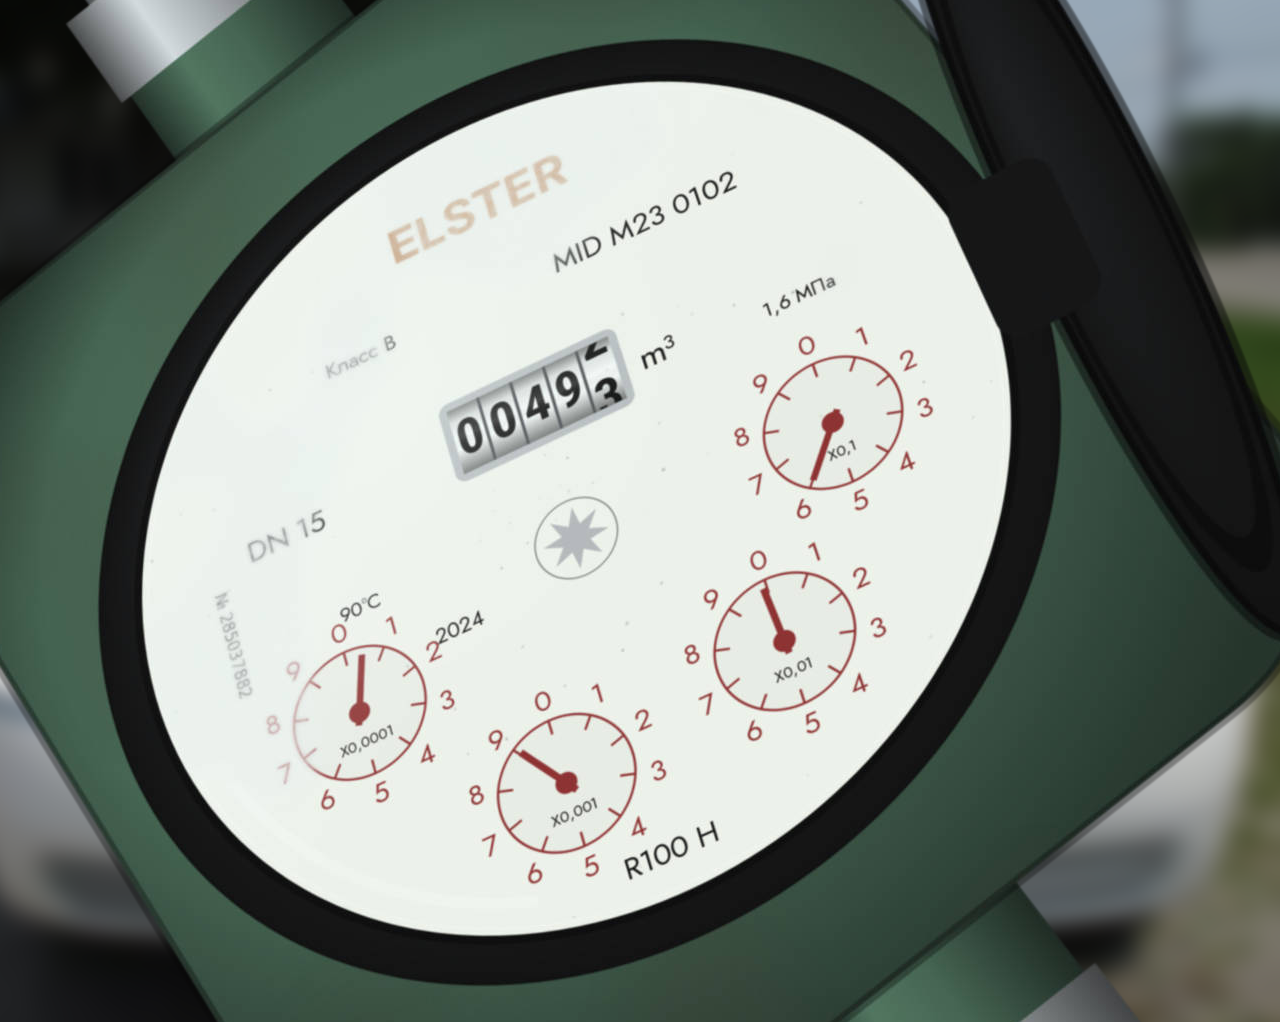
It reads 492.5990 m³
